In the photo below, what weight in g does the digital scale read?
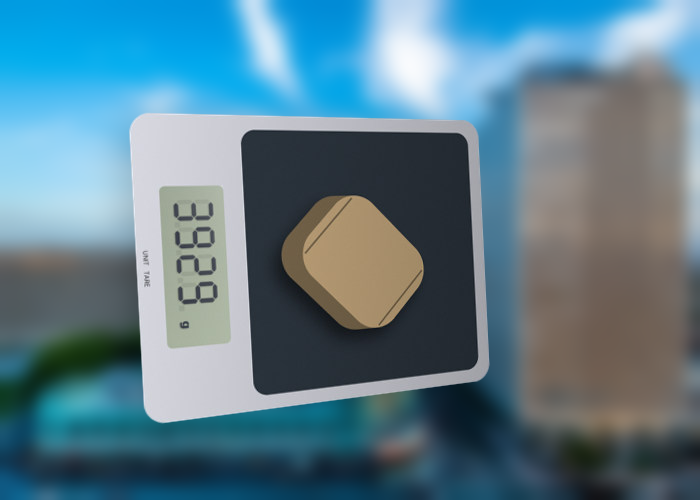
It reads 3929 g
